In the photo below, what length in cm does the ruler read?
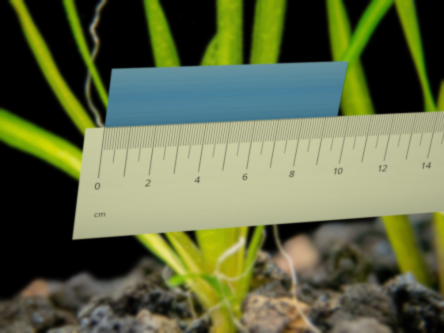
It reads 9.5 cm
